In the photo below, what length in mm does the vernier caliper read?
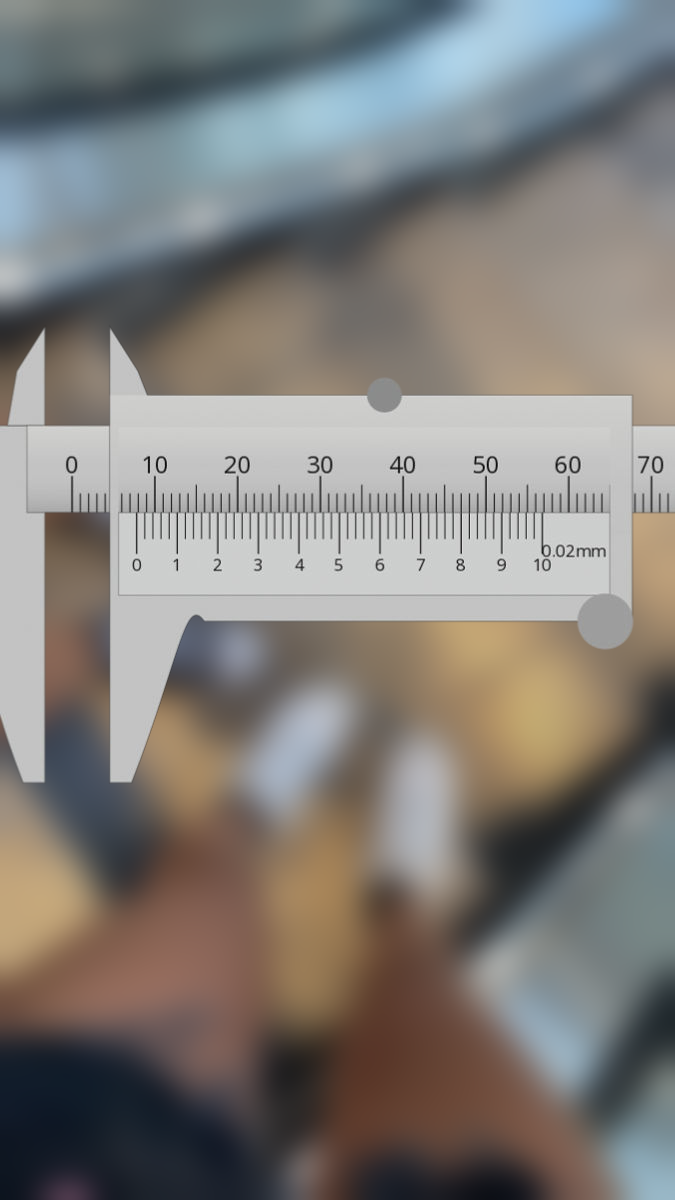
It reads 7.8 mm
